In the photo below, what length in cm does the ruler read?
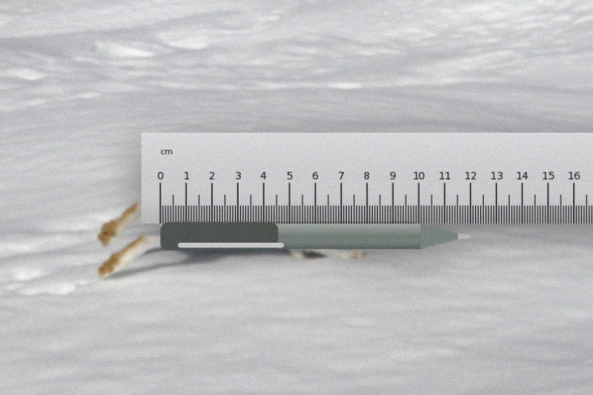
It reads 12 cm
